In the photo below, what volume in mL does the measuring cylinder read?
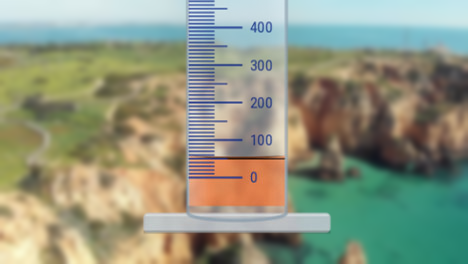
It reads 50 mL
